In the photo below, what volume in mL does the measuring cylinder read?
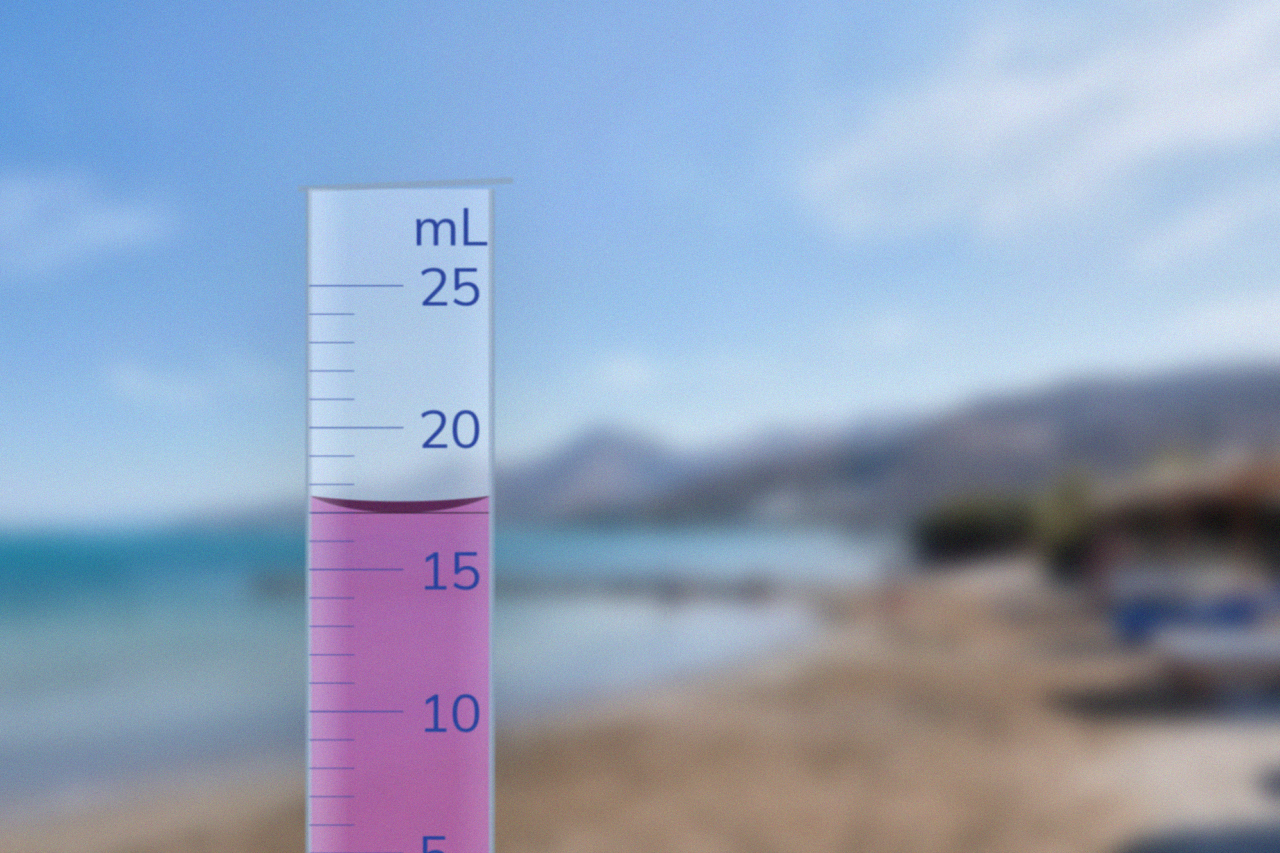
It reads 17 mL
